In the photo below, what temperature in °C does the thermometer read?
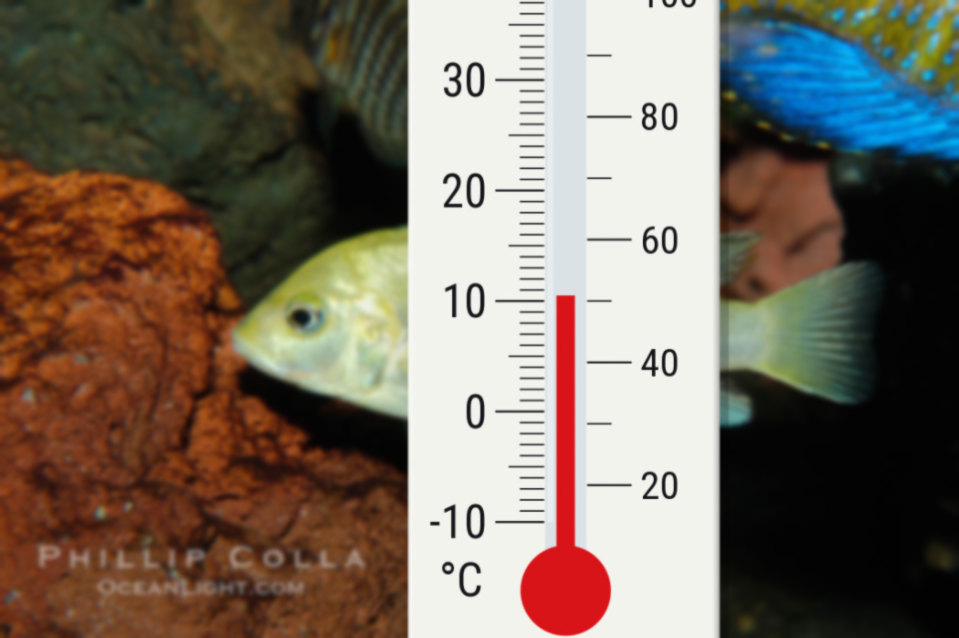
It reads 10.5 °C
